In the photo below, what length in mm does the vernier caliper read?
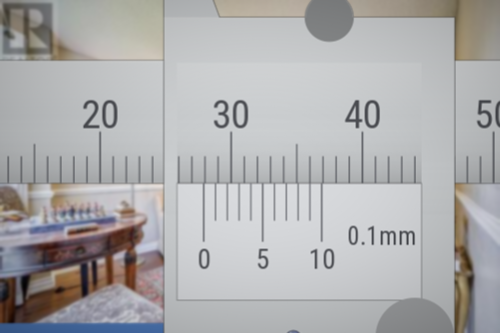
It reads 27.9 mm
